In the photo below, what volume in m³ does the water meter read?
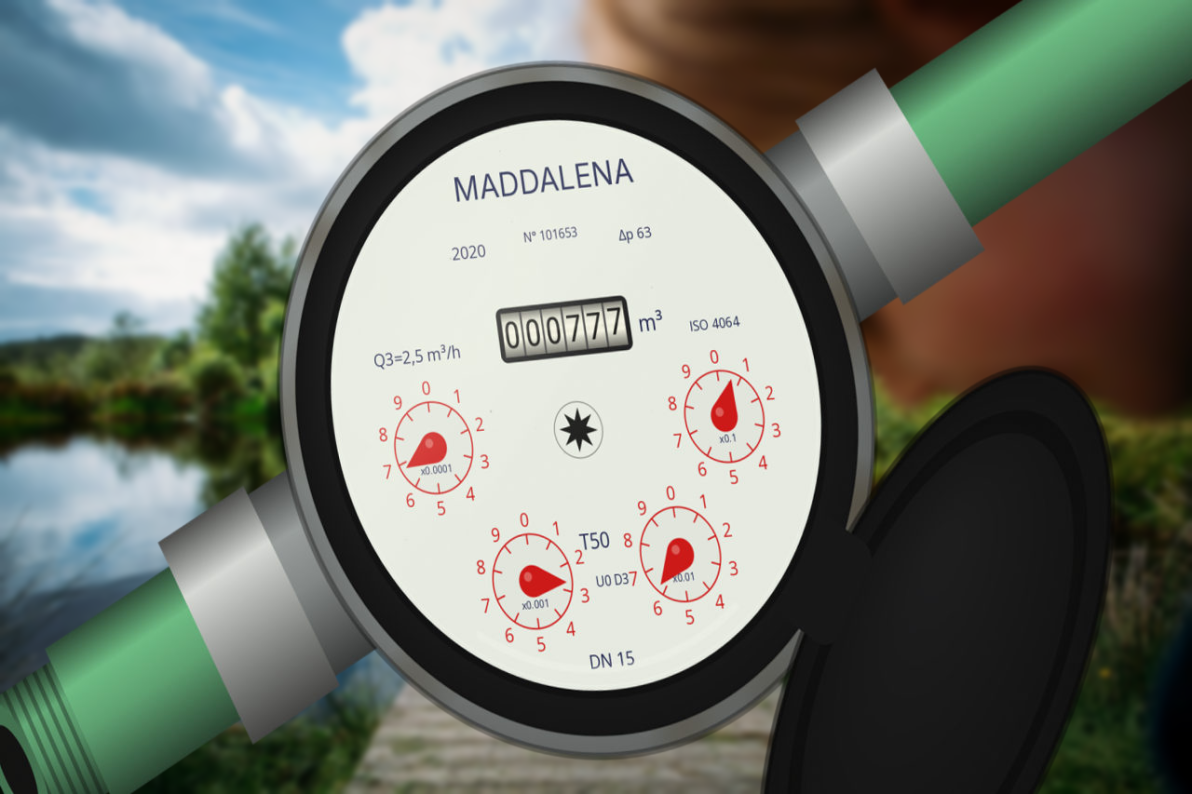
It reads 777.0626 m³
